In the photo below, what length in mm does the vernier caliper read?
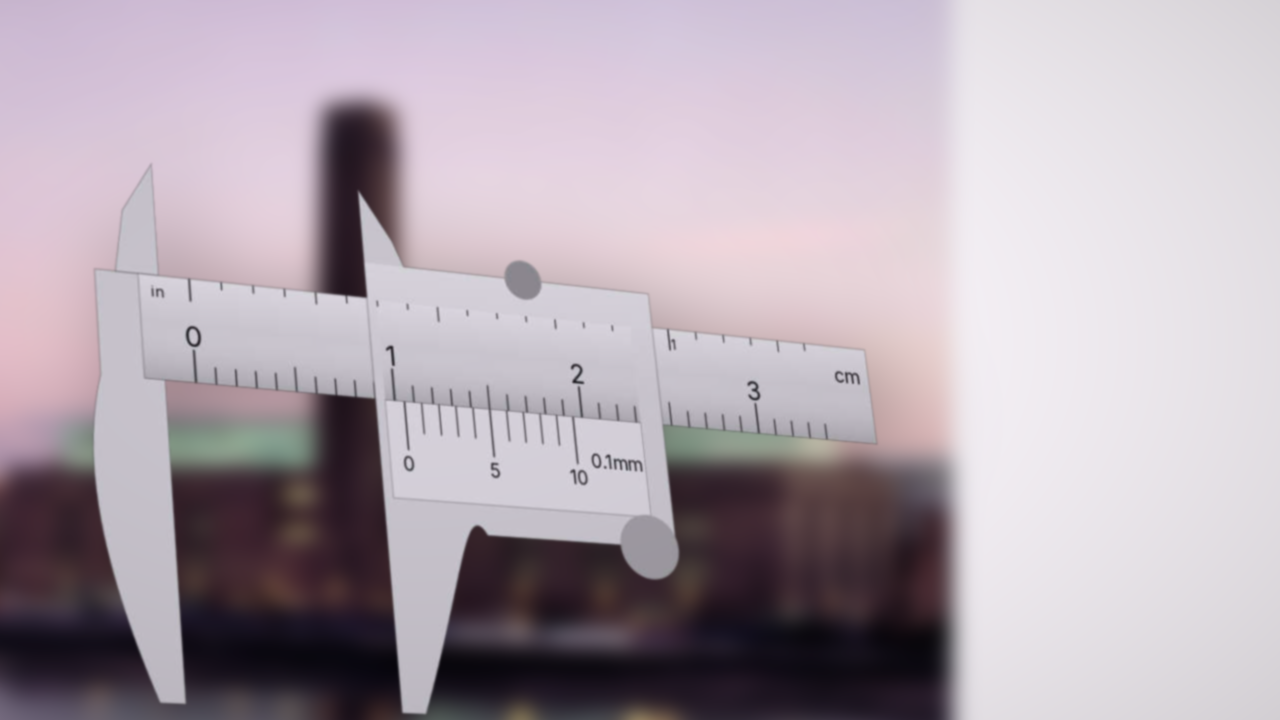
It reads 10.5 mm
